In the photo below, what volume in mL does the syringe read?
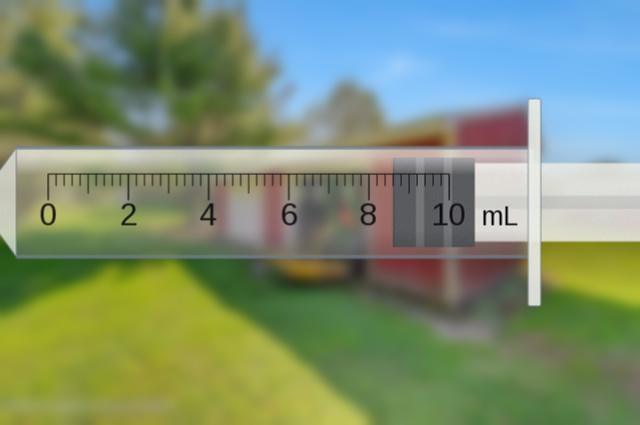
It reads 8.6 mL
